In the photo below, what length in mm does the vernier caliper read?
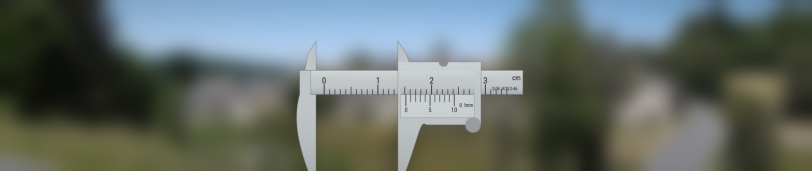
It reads 15.2 mm
